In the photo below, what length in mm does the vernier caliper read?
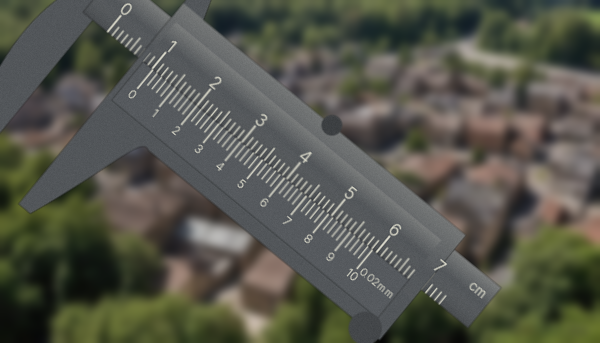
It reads 10.2 mm
